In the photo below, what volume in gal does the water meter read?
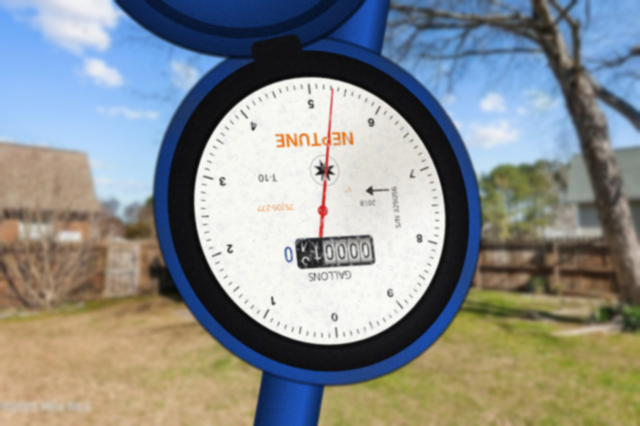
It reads 135.3 gal
